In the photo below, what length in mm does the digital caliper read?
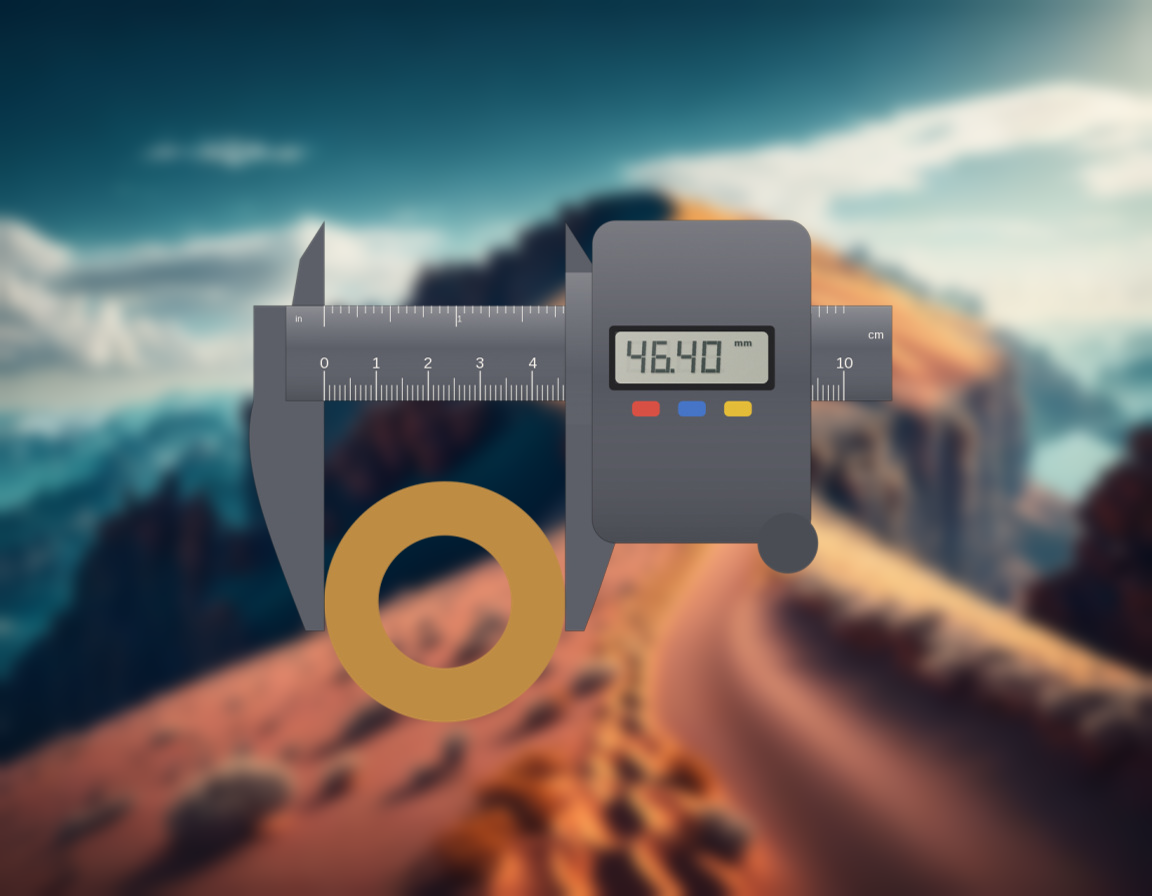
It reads 46.40 mm
